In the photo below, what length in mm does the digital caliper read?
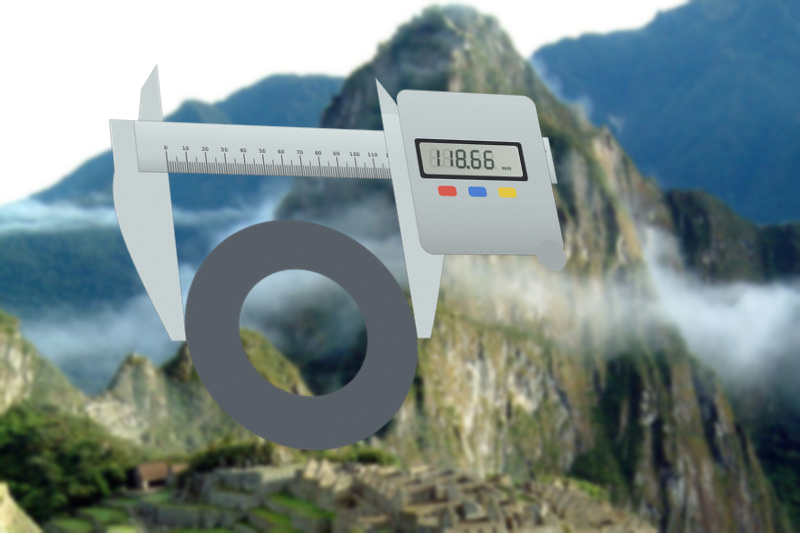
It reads 118.66 mm
